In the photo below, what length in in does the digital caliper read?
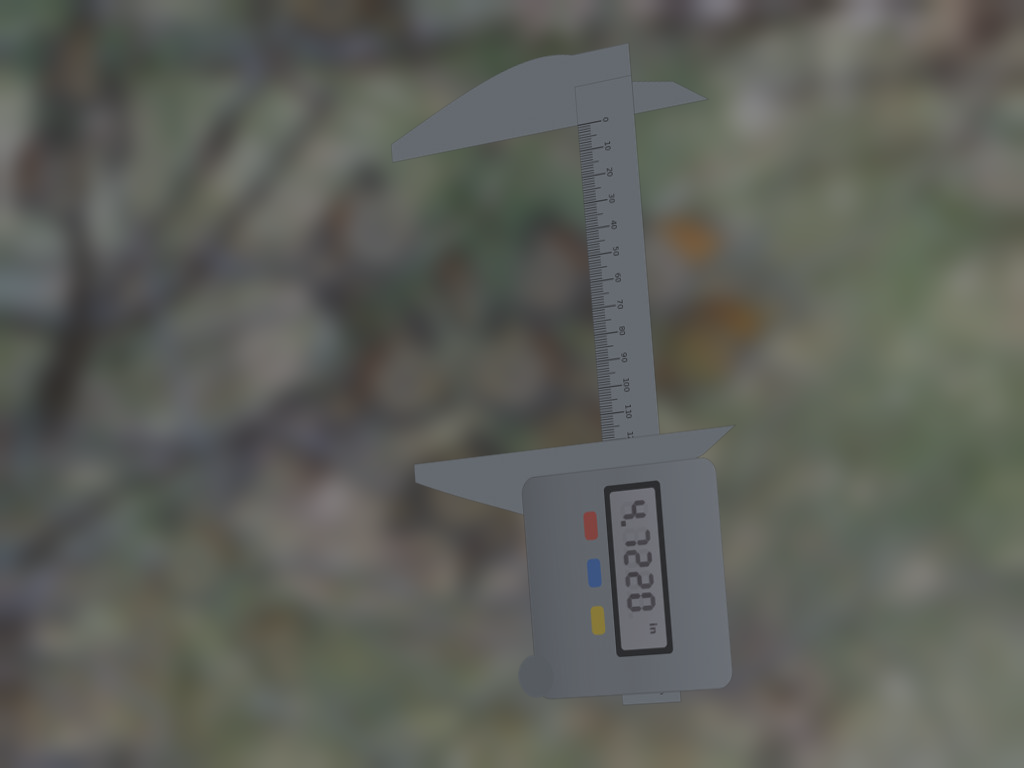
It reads 4.7220 in
